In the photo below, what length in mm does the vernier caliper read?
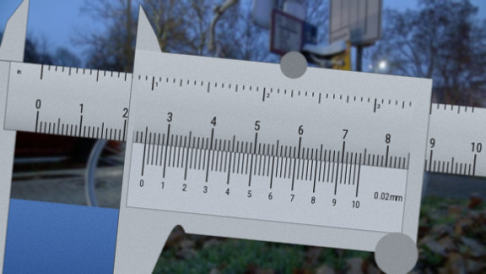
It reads 25.0 mm
